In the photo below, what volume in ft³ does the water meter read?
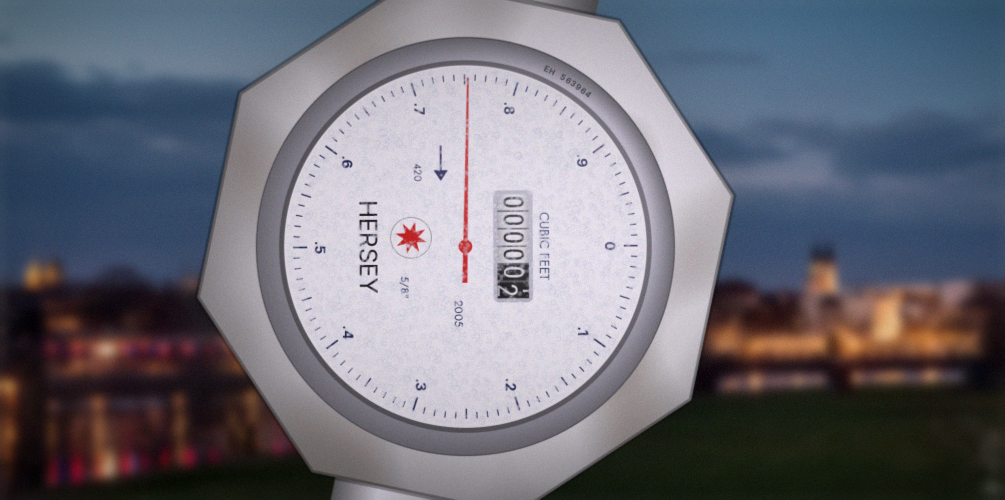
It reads 1.75 ft³
